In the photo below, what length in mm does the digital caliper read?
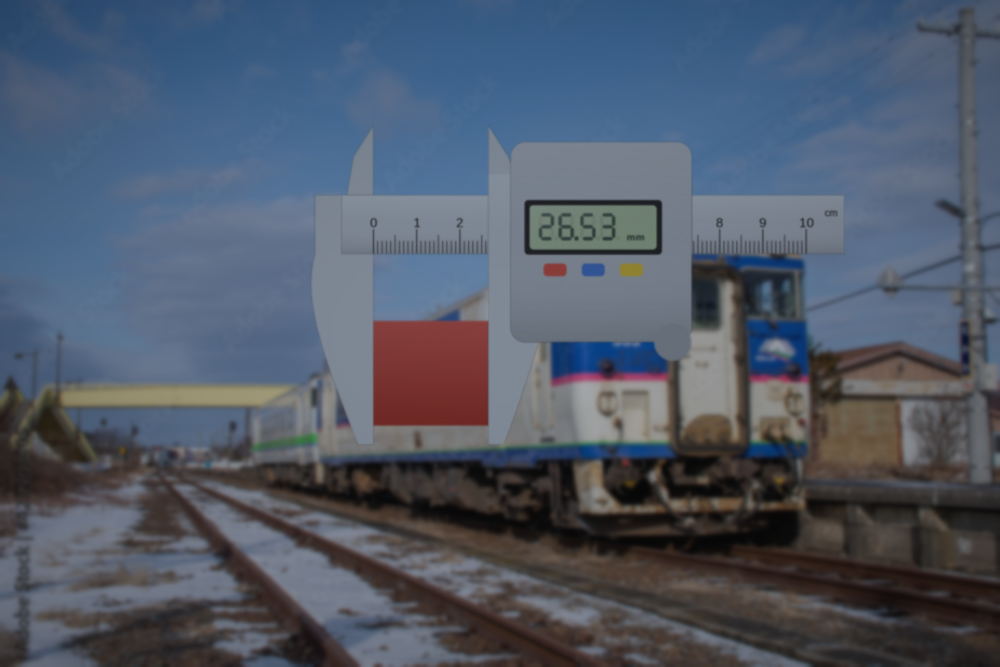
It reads 26.53 mm
